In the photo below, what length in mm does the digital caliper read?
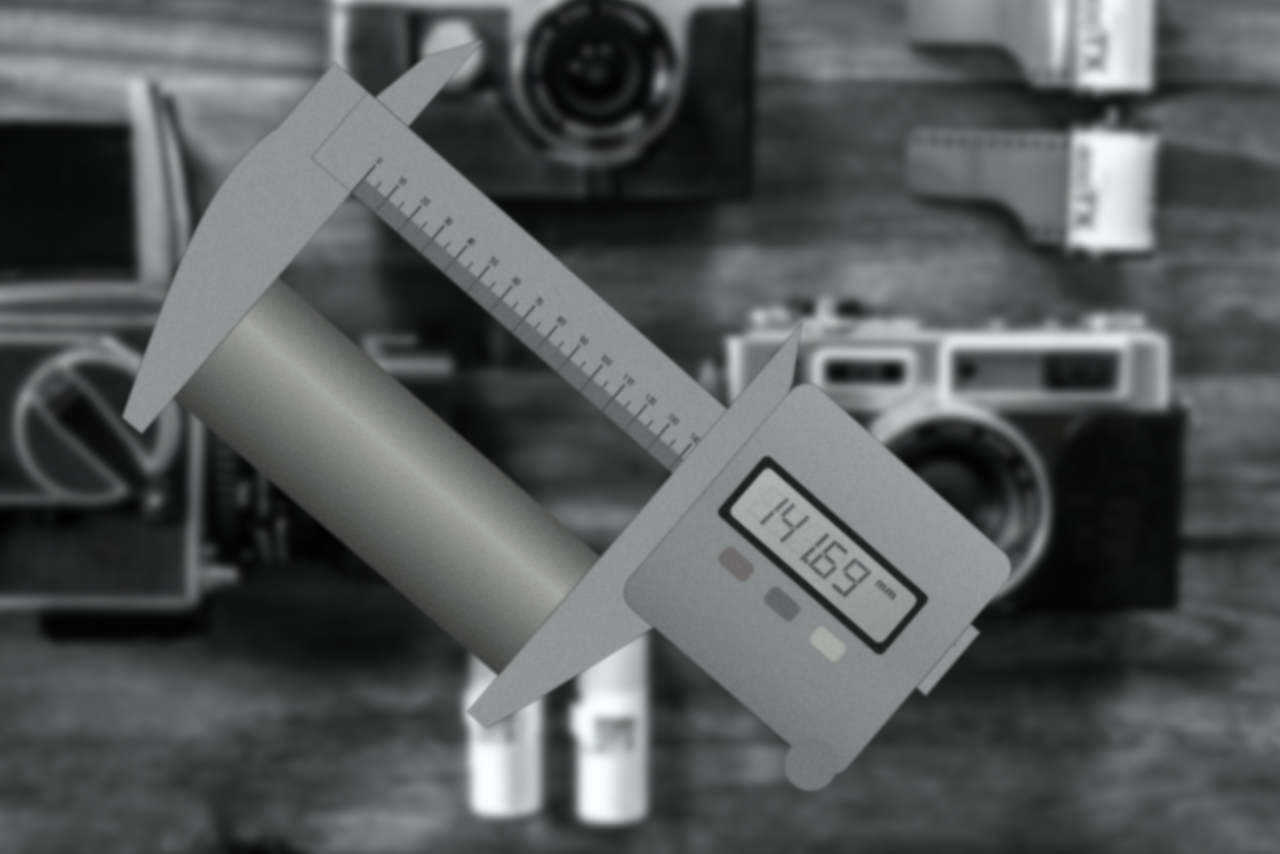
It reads 141.69 mm
